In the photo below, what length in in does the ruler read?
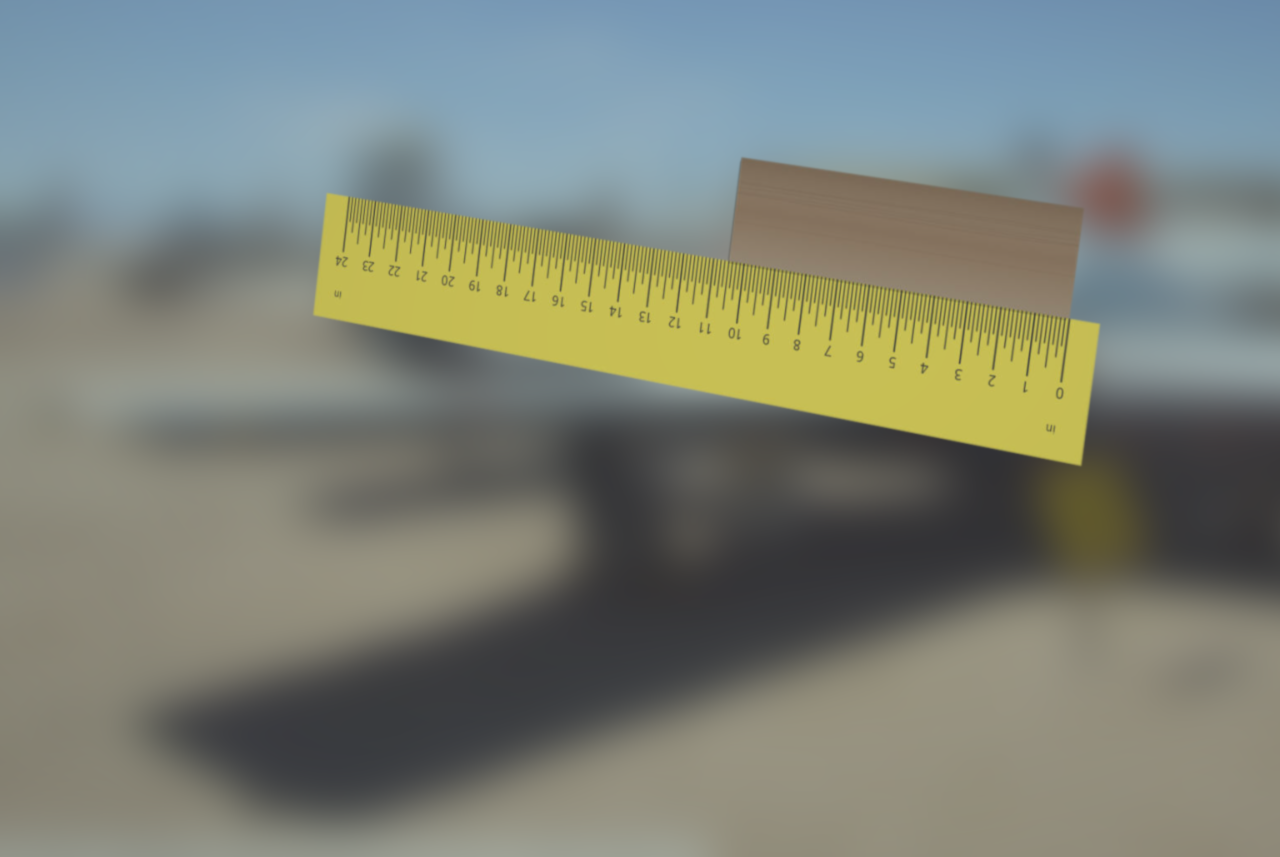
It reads 10.5 in
